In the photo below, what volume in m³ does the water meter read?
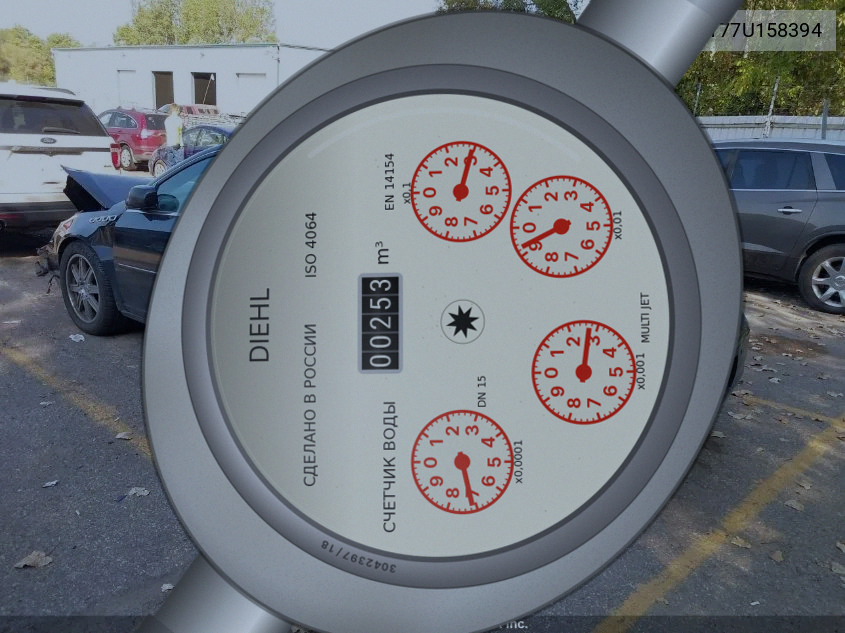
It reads 253.2927 m³
